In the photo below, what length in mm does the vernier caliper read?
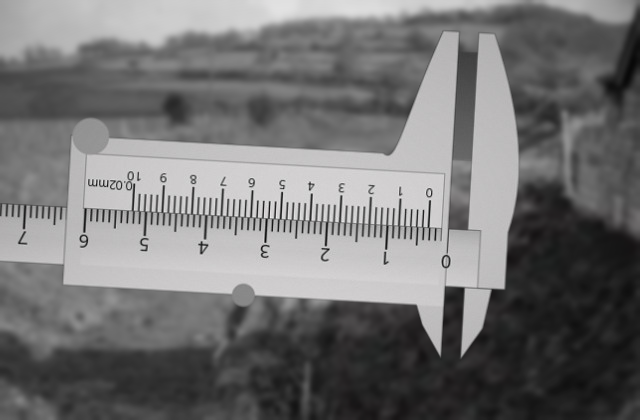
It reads 3.2 mm
